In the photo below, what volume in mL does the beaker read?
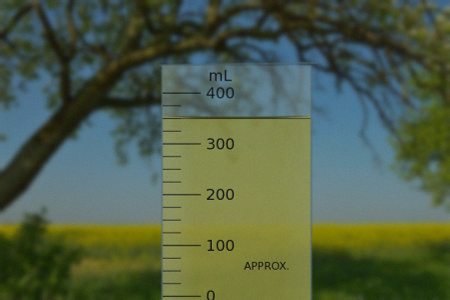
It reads 350 mL
